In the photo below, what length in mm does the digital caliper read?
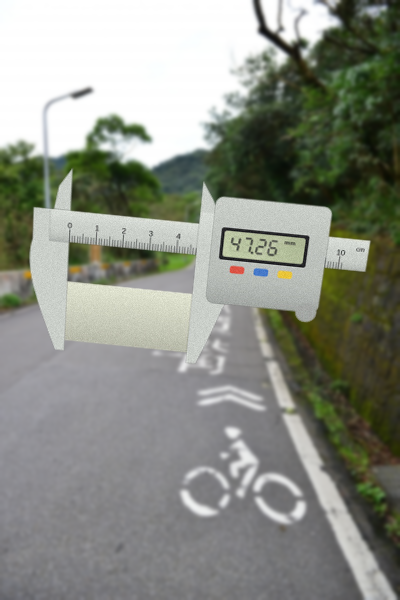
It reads 47.26 mm
